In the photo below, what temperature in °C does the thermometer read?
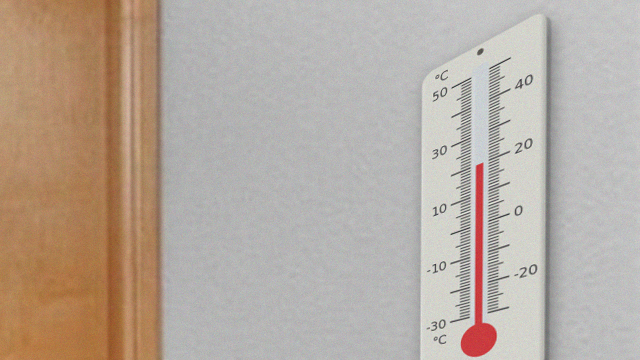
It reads 20 °C
